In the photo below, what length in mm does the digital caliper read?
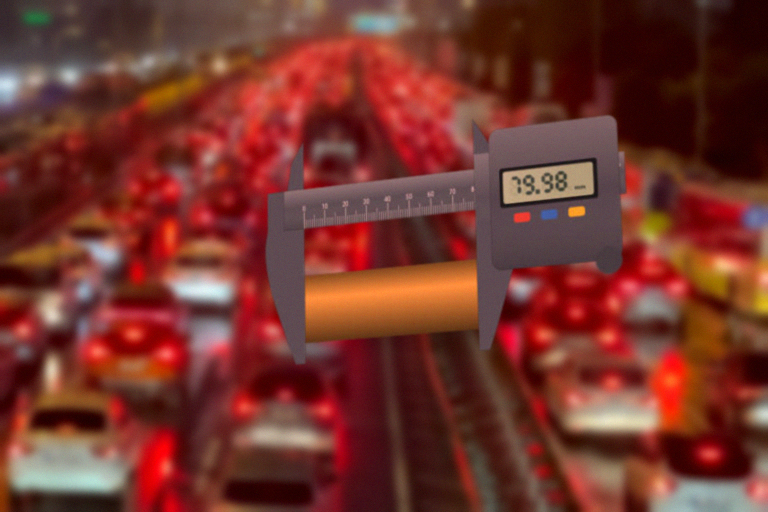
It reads 79.98 mm
